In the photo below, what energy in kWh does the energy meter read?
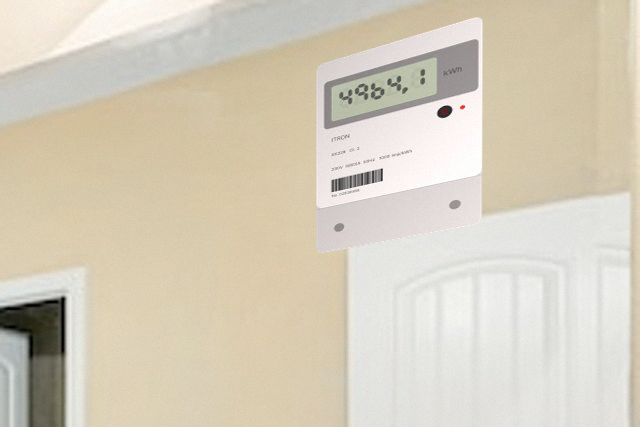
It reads 4964.1 kWh
